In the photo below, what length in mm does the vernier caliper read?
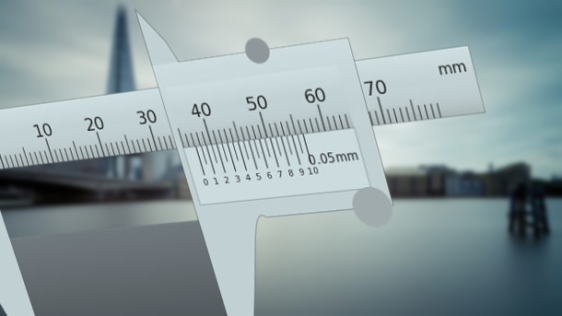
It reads 37.2 mm
